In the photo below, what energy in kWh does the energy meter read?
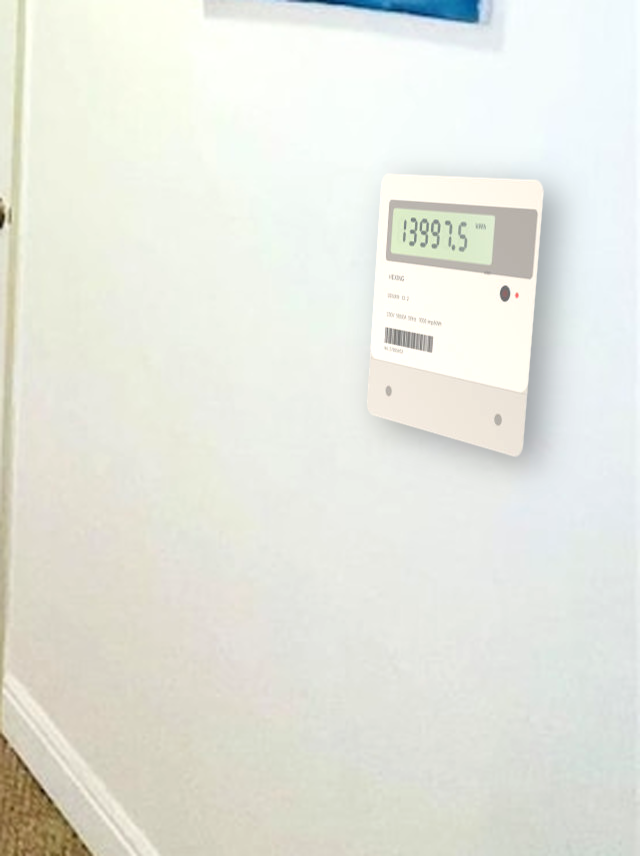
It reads 13997.5 kWh
